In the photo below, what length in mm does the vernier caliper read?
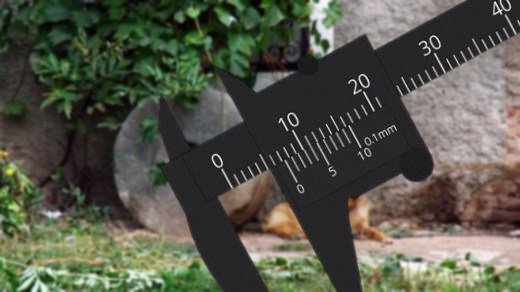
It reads 7.4 mm
